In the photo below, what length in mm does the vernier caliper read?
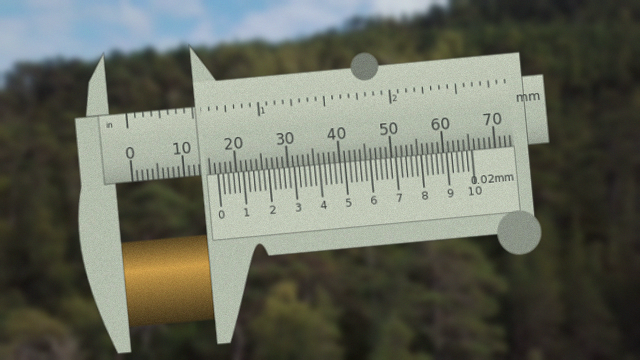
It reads 16.5 mm
